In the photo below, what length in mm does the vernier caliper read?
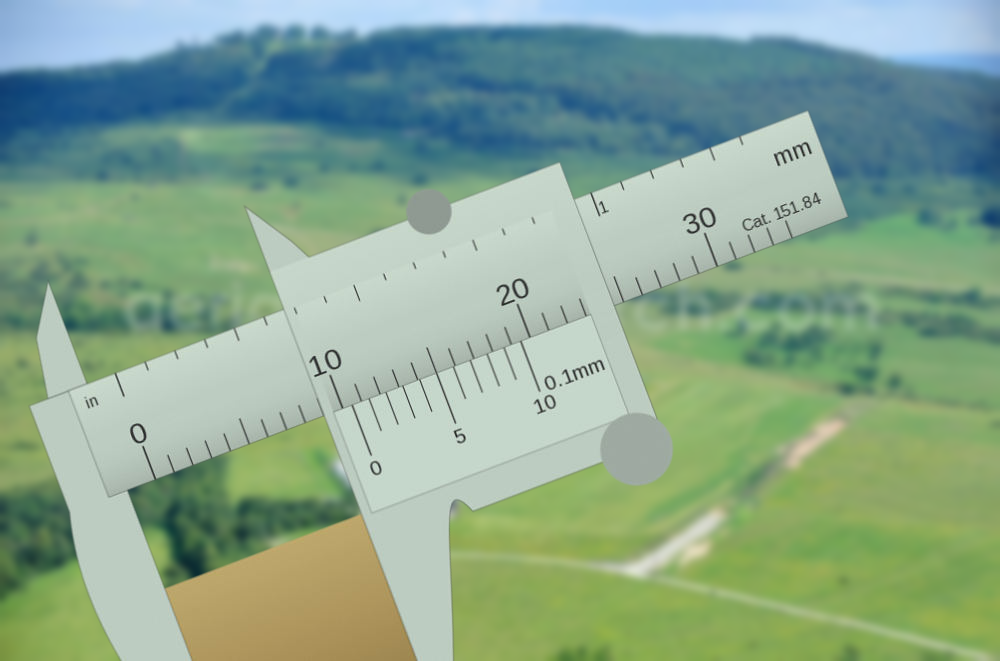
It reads 10.5 mm
